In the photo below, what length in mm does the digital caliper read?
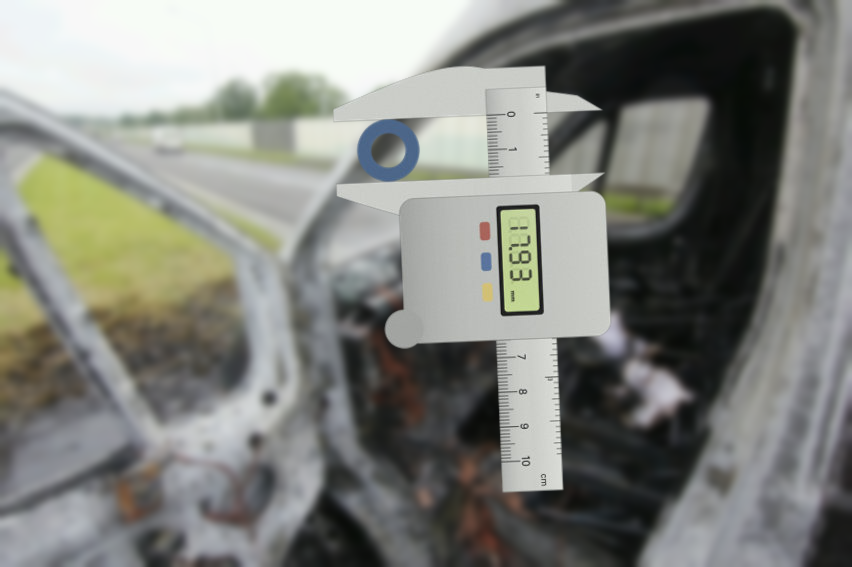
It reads 17.93 mm
